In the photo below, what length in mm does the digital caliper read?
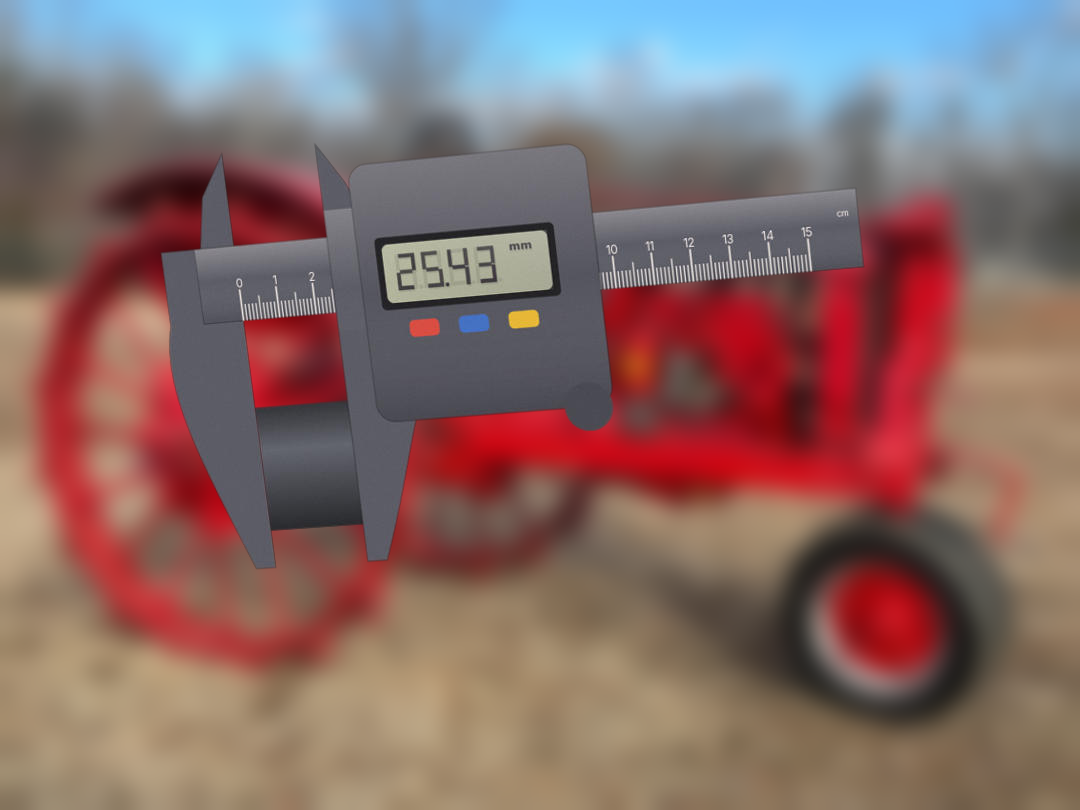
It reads 25.43 mm
